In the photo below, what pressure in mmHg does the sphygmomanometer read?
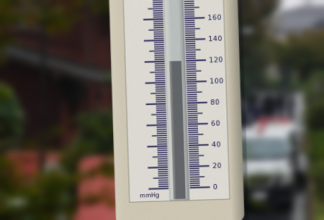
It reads 120 mmHg
